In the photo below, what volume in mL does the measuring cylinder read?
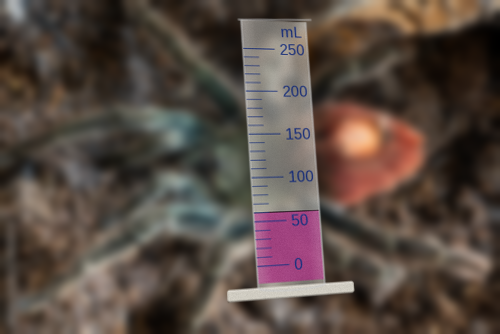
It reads 60 mL
